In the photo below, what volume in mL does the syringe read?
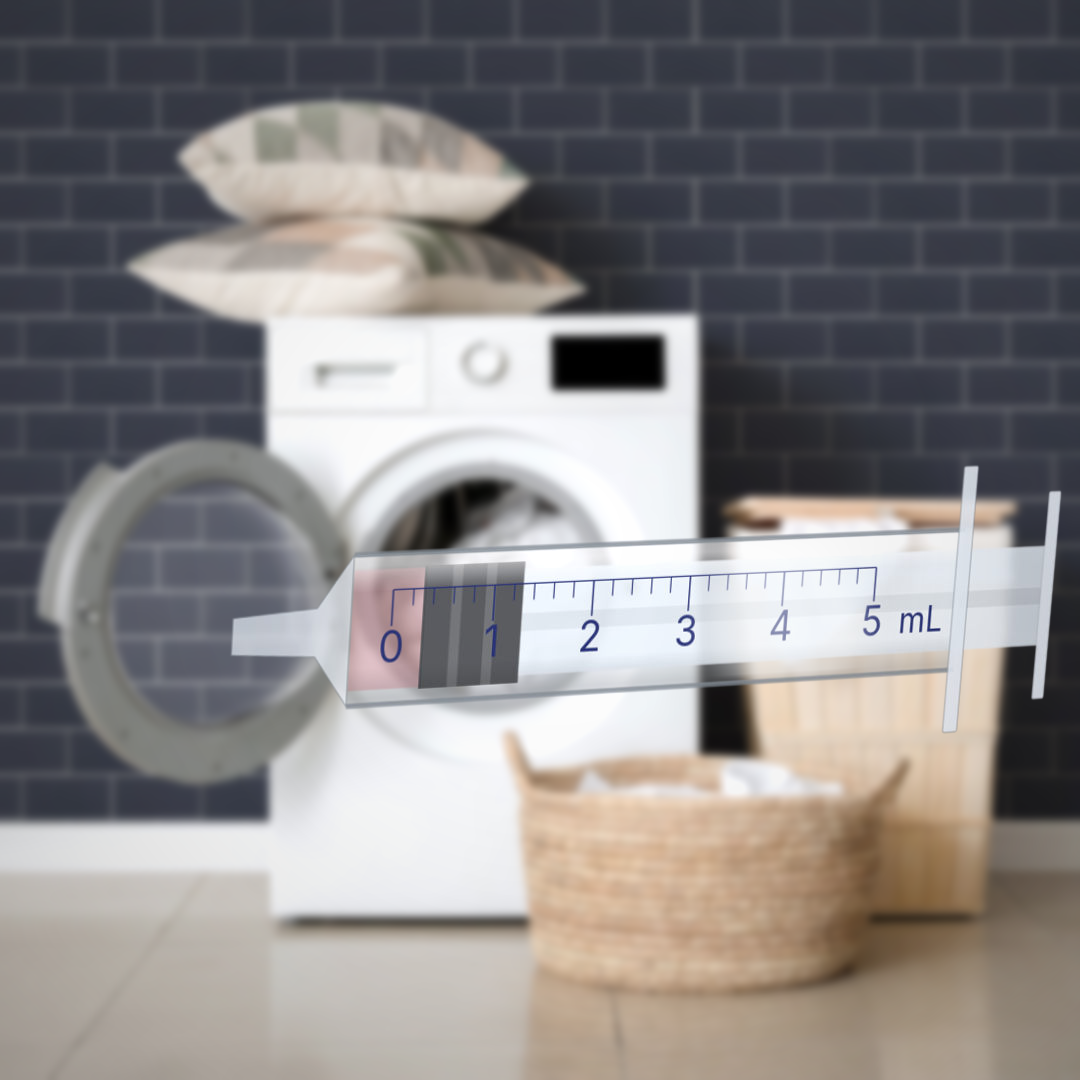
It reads 0.3 mL
